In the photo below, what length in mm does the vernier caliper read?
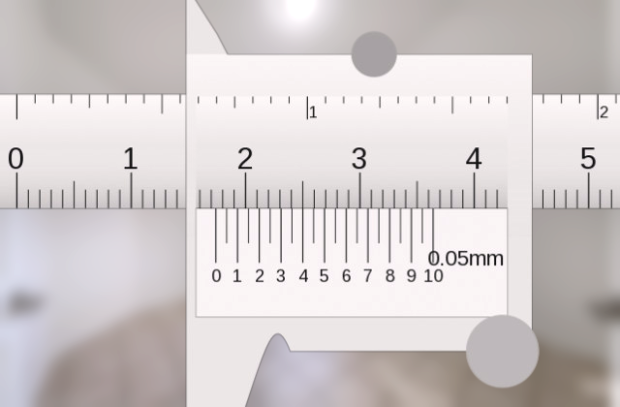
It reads 17.4 mm
